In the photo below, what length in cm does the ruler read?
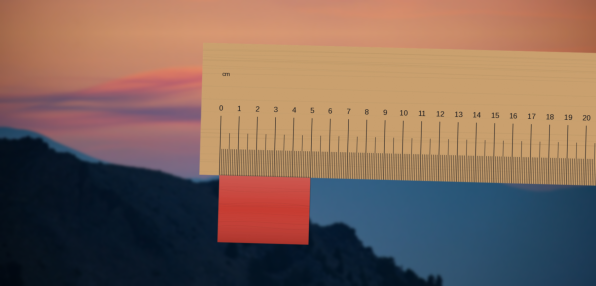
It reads 5 cm
